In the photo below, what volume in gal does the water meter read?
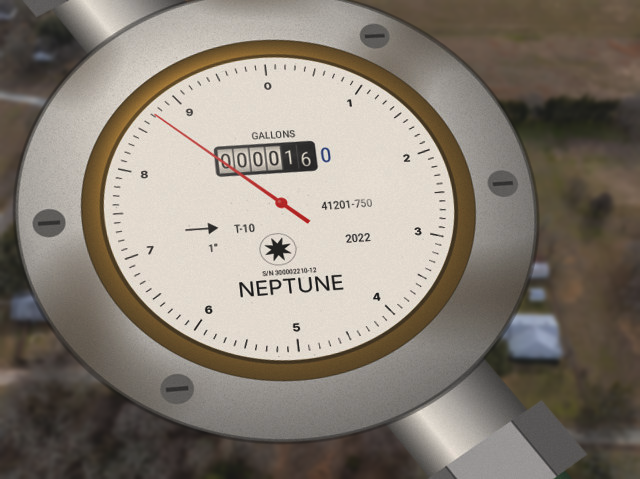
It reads 158.7 gal
